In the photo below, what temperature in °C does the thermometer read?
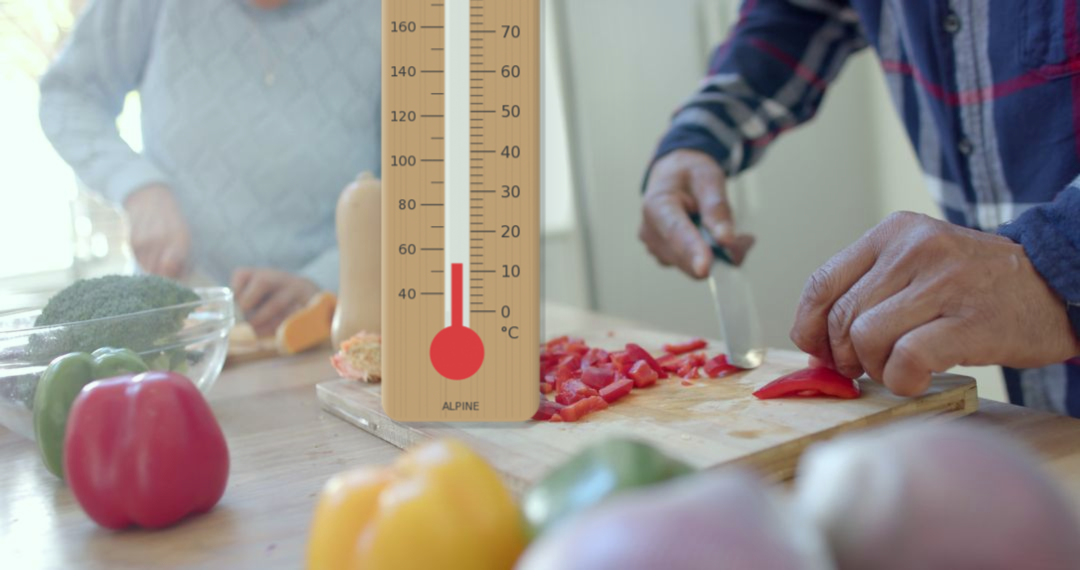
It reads 12 °C
